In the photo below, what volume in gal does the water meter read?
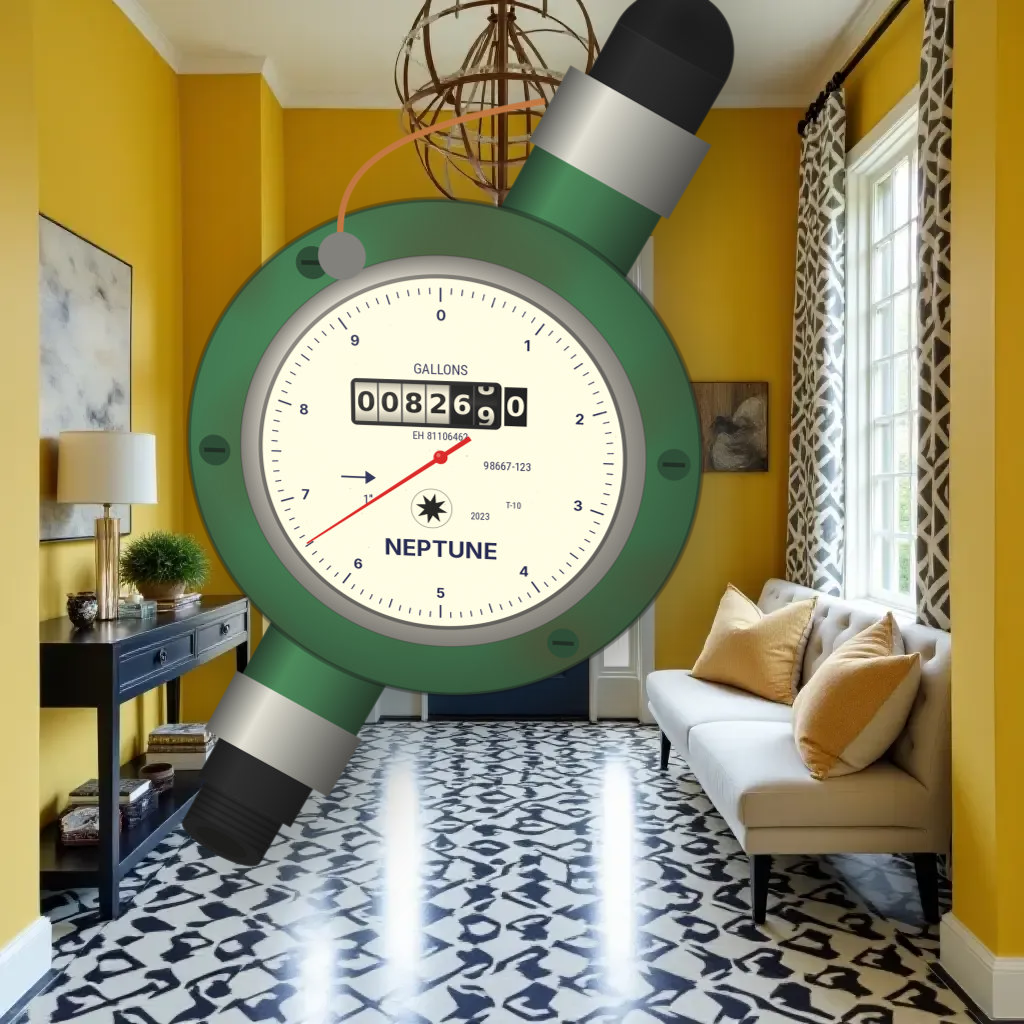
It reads 82686.5 gal
